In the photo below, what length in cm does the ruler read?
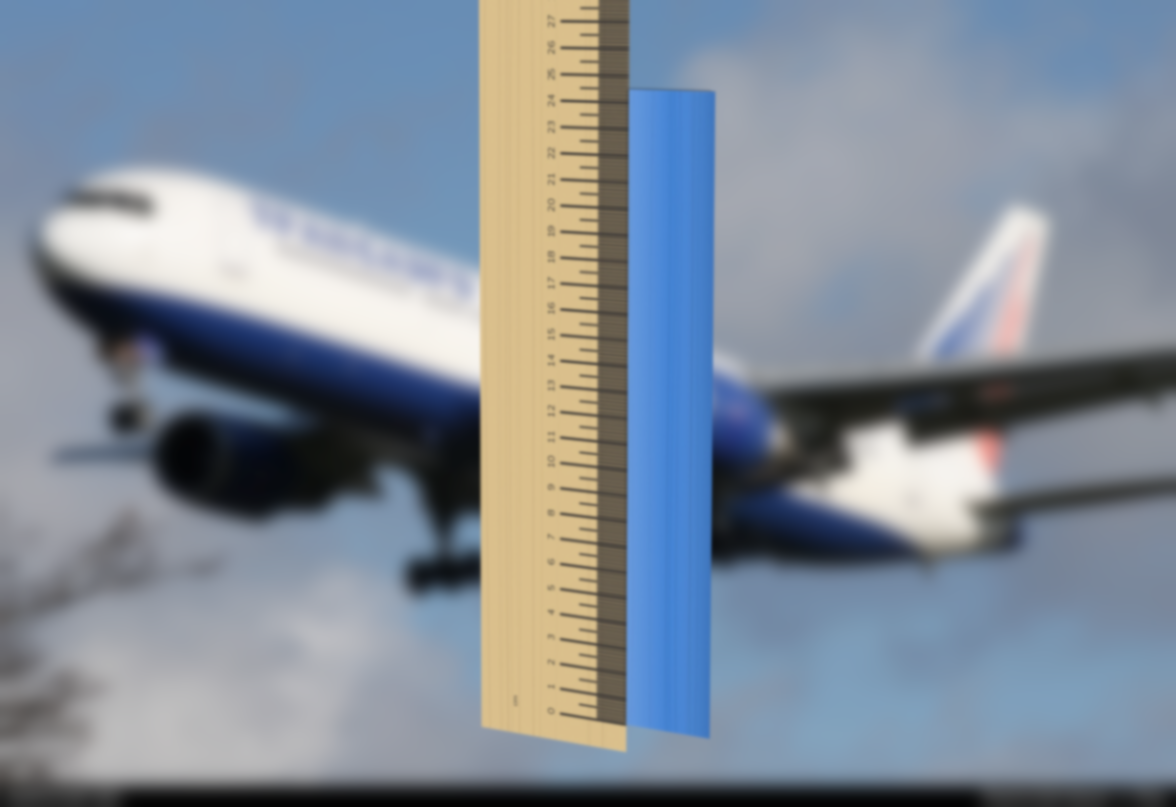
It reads 24.5 cm
